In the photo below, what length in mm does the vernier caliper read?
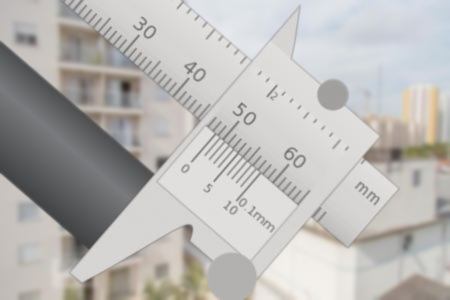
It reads 48.6 mm
